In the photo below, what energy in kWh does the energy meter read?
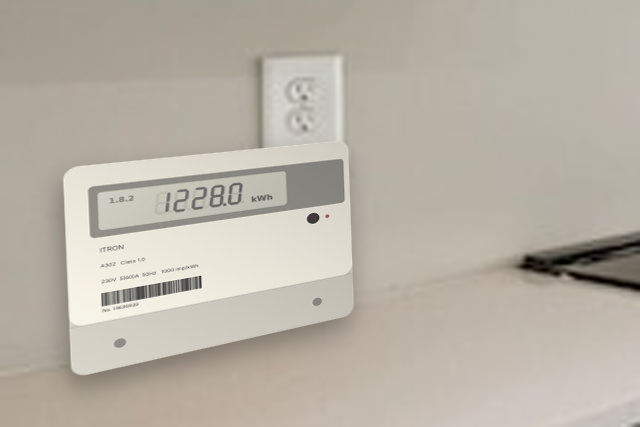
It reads 1228.0 kWh
